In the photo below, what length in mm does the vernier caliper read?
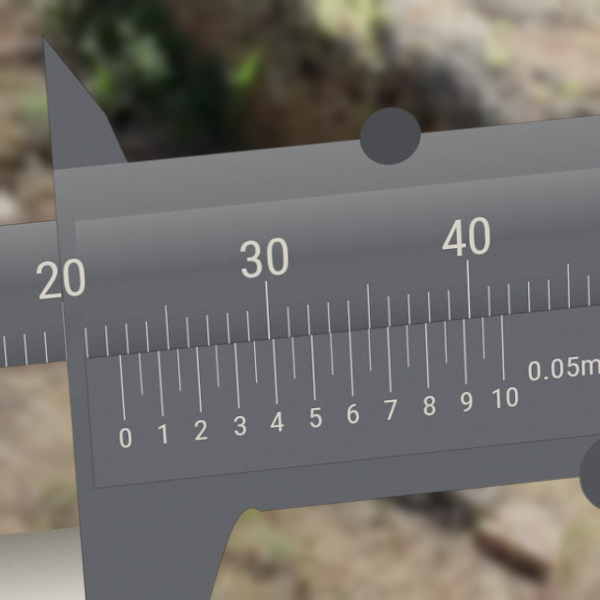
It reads 22.6 mm
